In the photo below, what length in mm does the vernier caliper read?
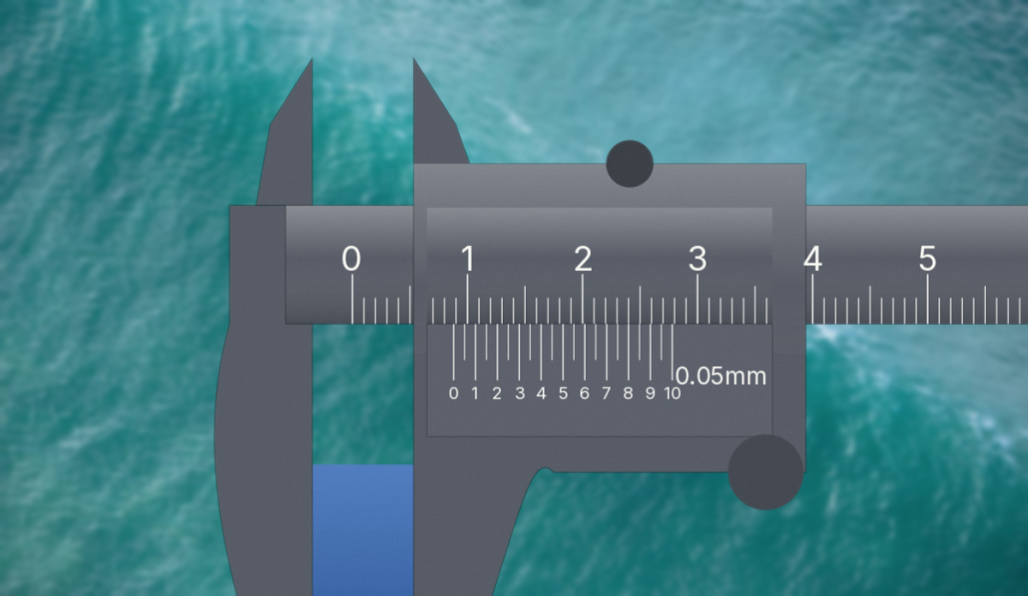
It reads 8.8 mm
